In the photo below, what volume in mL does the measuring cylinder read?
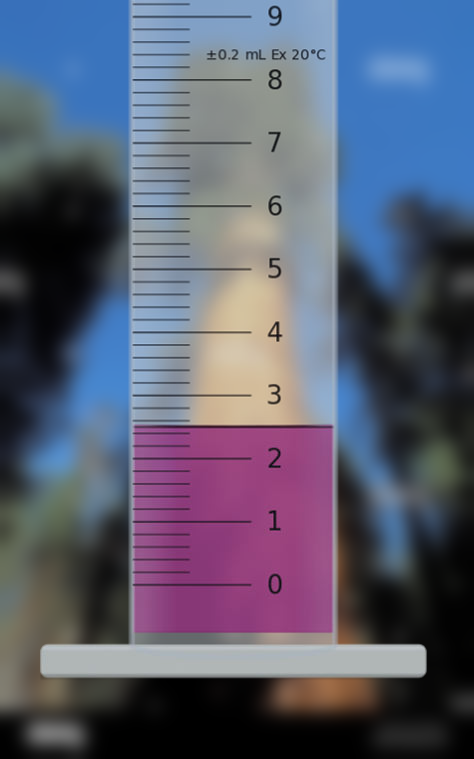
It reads 2.5 mL
